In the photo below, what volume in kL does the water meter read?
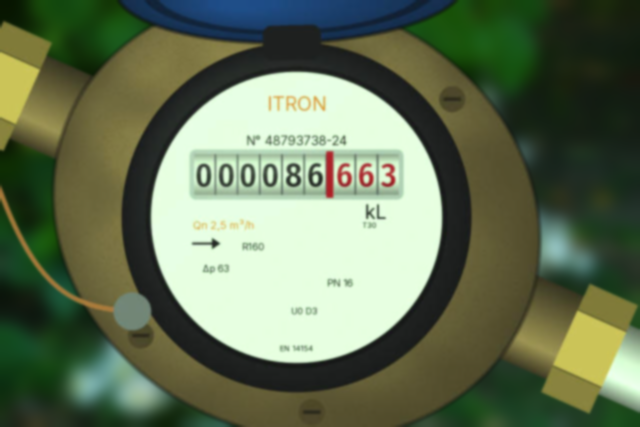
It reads 86.663 kL
